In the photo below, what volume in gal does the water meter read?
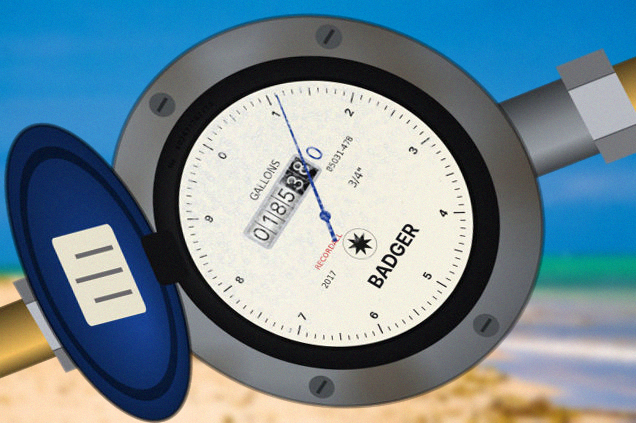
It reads 185381.1 gal
